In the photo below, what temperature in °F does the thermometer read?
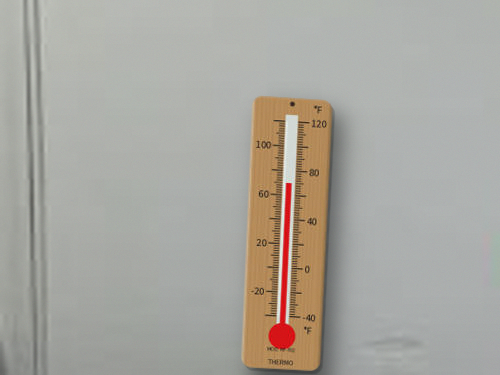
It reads 70 °F
